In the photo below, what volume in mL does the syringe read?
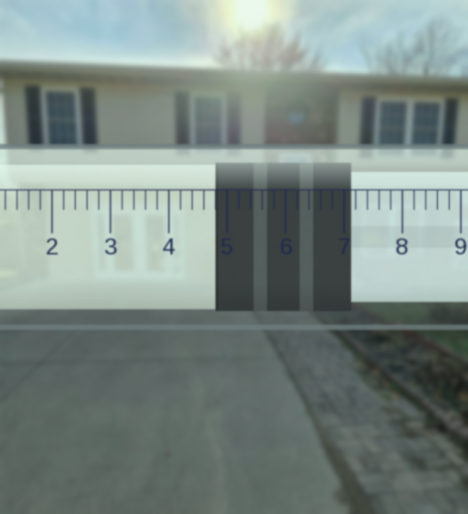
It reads 4.8 mL
